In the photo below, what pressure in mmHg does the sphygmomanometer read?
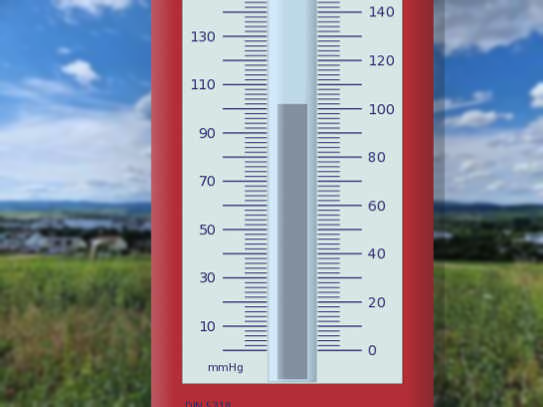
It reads 102 mmHg
